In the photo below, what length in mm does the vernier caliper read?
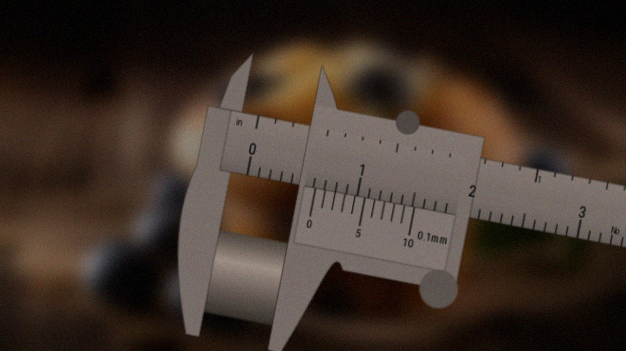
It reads 6.2 mm
